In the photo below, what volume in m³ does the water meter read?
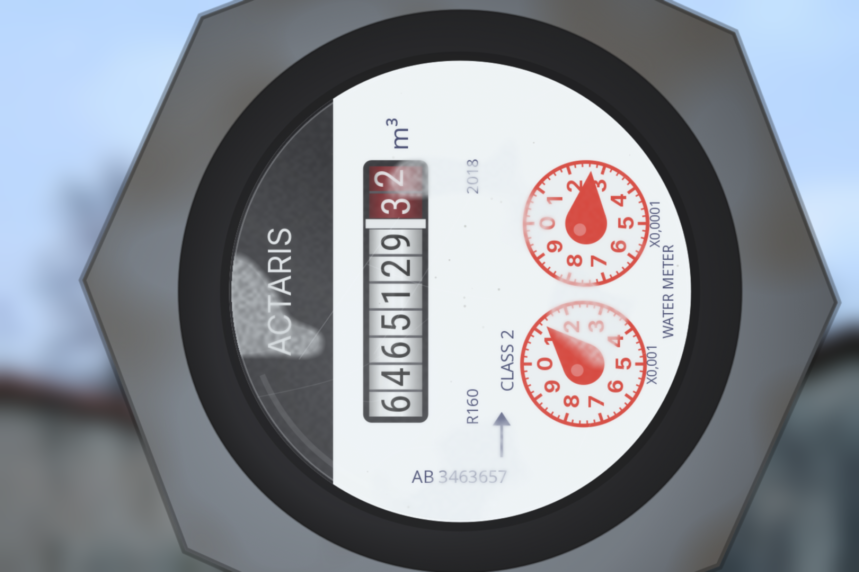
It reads 6465129.3212 m³
